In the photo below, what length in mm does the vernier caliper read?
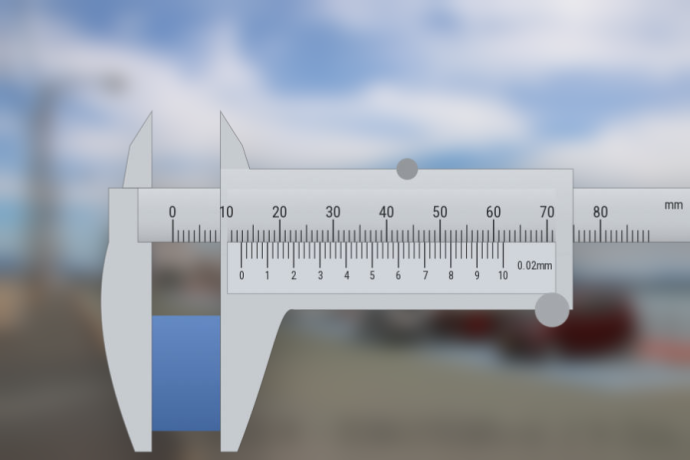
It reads 12.8 mm
